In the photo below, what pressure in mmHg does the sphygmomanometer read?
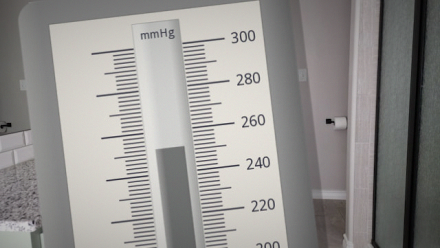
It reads 252 mmHg
